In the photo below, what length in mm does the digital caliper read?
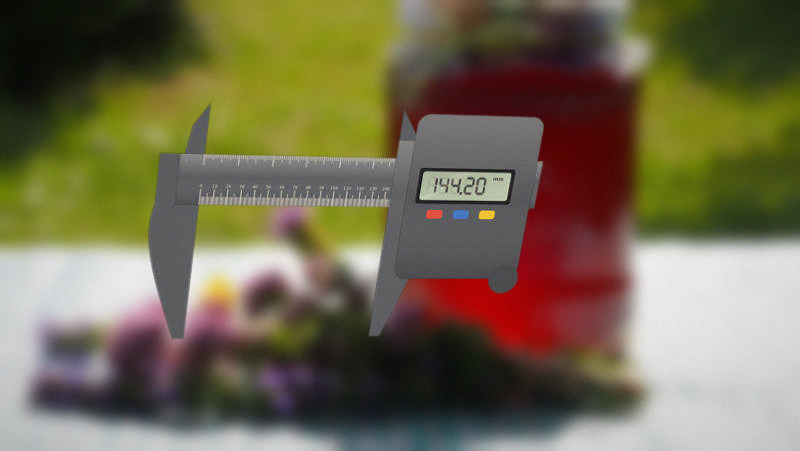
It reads 144.20 mm
